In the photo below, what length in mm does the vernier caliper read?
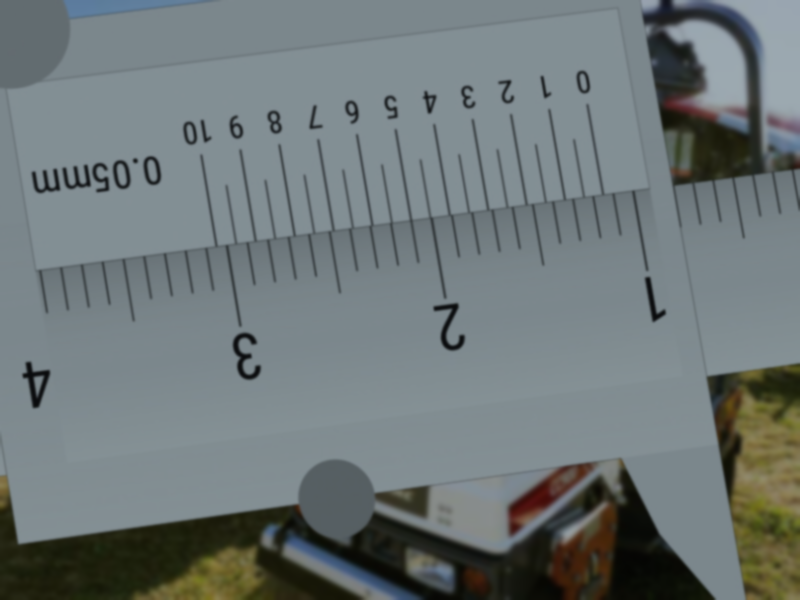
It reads 11.5 mm
